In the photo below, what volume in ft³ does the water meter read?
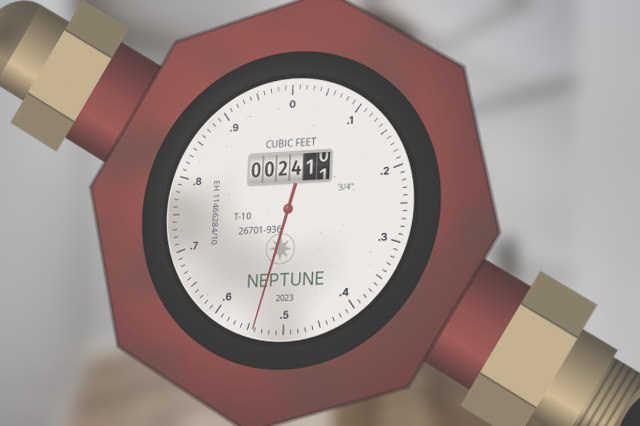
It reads 2410.54 ft³
